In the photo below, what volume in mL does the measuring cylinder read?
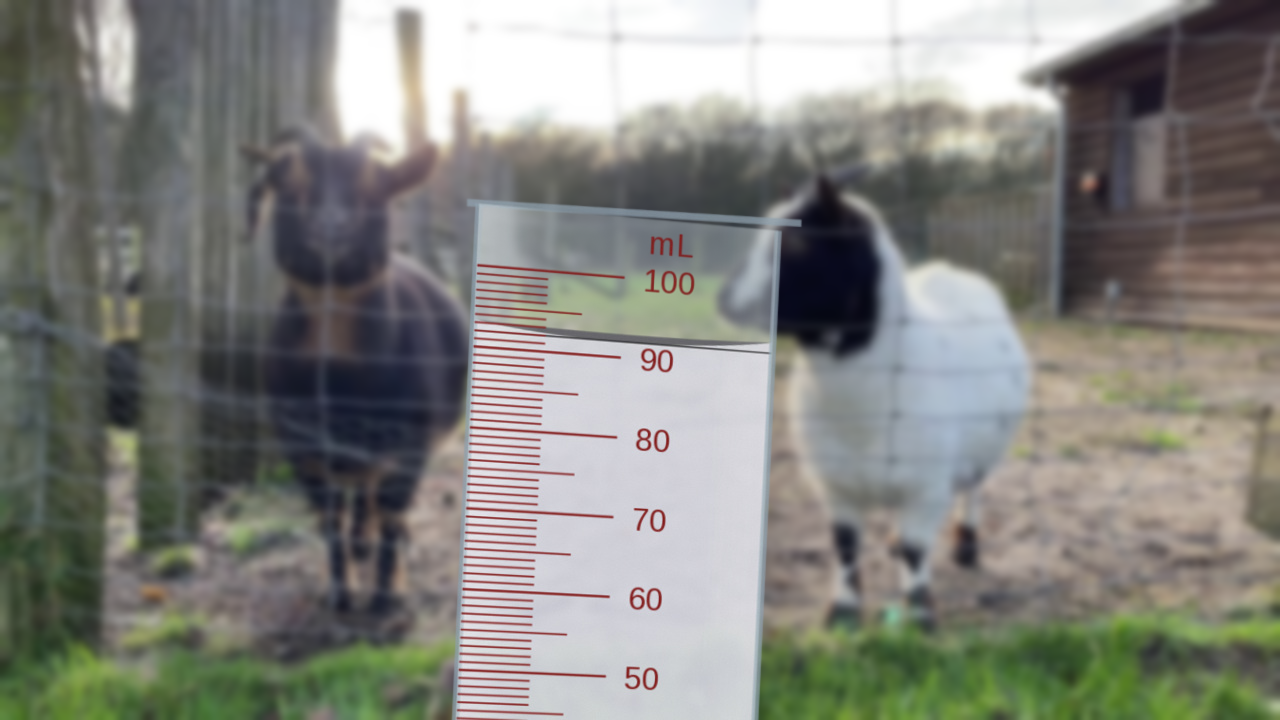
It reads 92 mL
